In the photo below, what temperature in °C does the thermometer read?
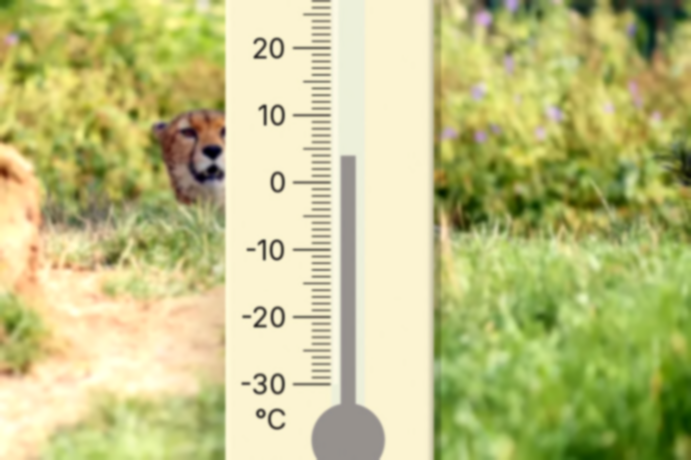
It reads 4 °C
